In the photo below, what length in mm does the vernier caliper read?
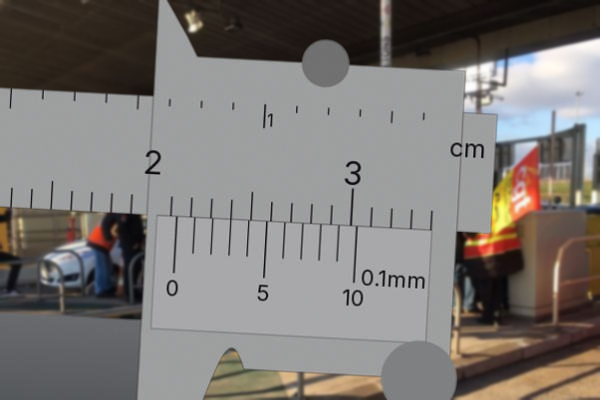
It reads 21.3 mm
